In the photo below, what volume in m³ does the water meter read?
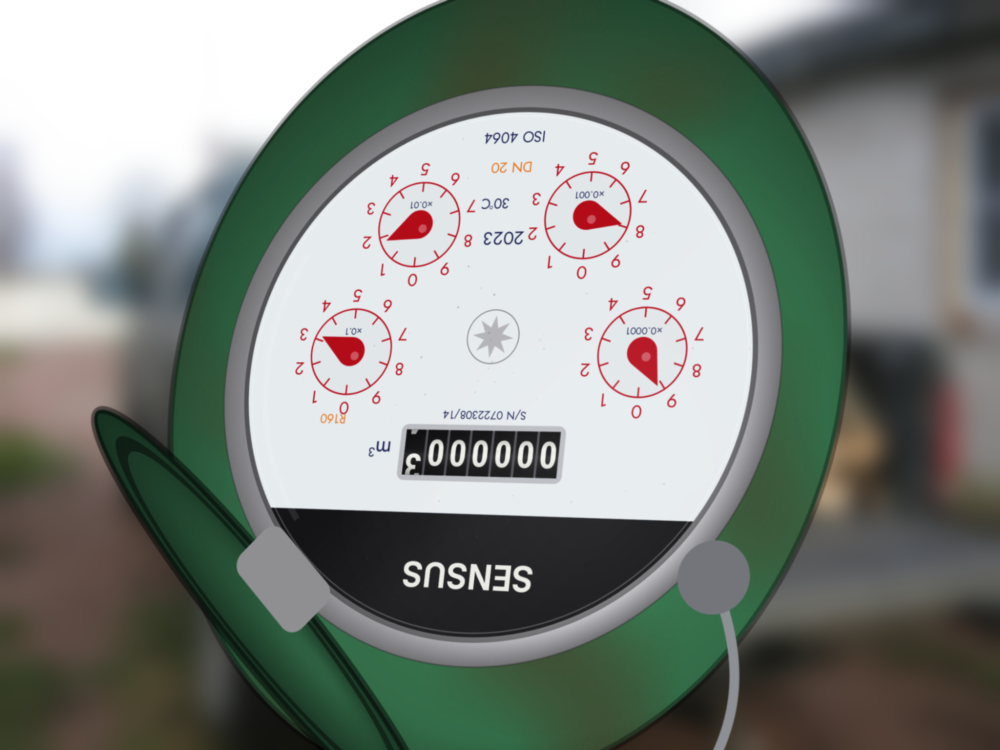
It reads 3.3179 m³
